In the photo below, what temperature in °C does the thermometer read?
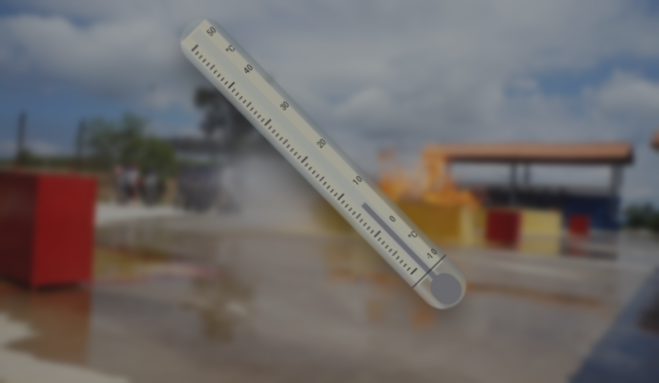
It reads 6 °C
